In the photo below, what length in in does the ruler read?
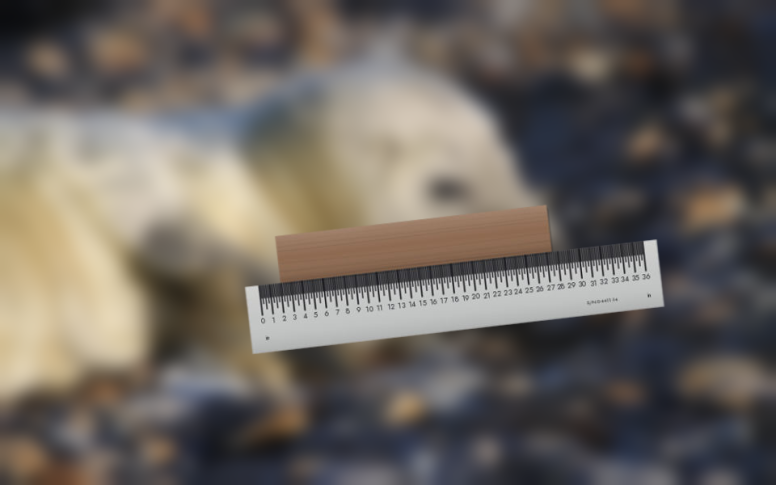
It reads 25.5 in
